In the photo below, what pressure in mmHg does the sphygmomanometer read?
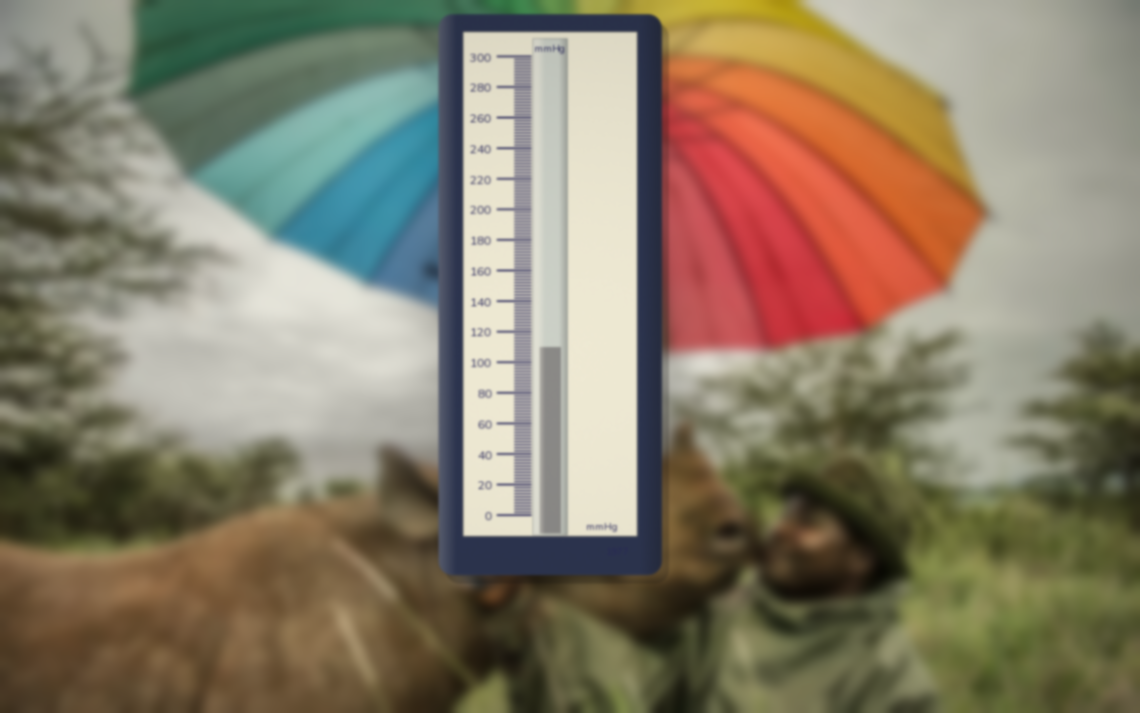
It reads 110 mmHg
